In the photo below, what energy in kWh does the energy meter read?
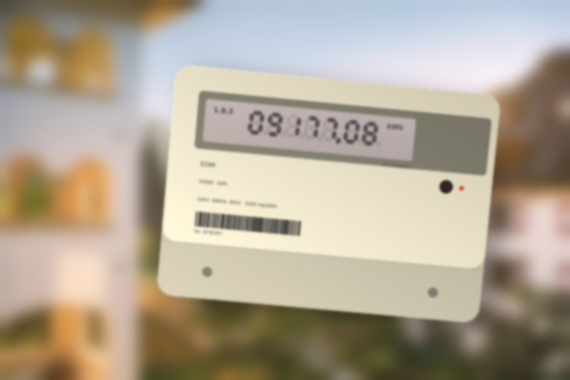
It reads 9177.08 kWh
